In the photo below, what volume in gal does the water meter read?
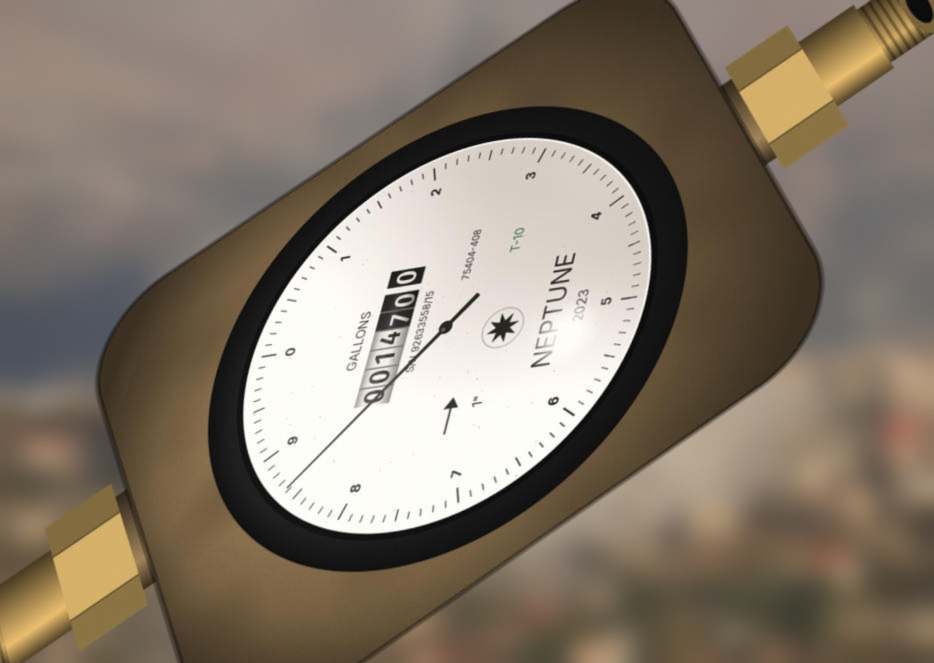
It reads 14698.6 gal
